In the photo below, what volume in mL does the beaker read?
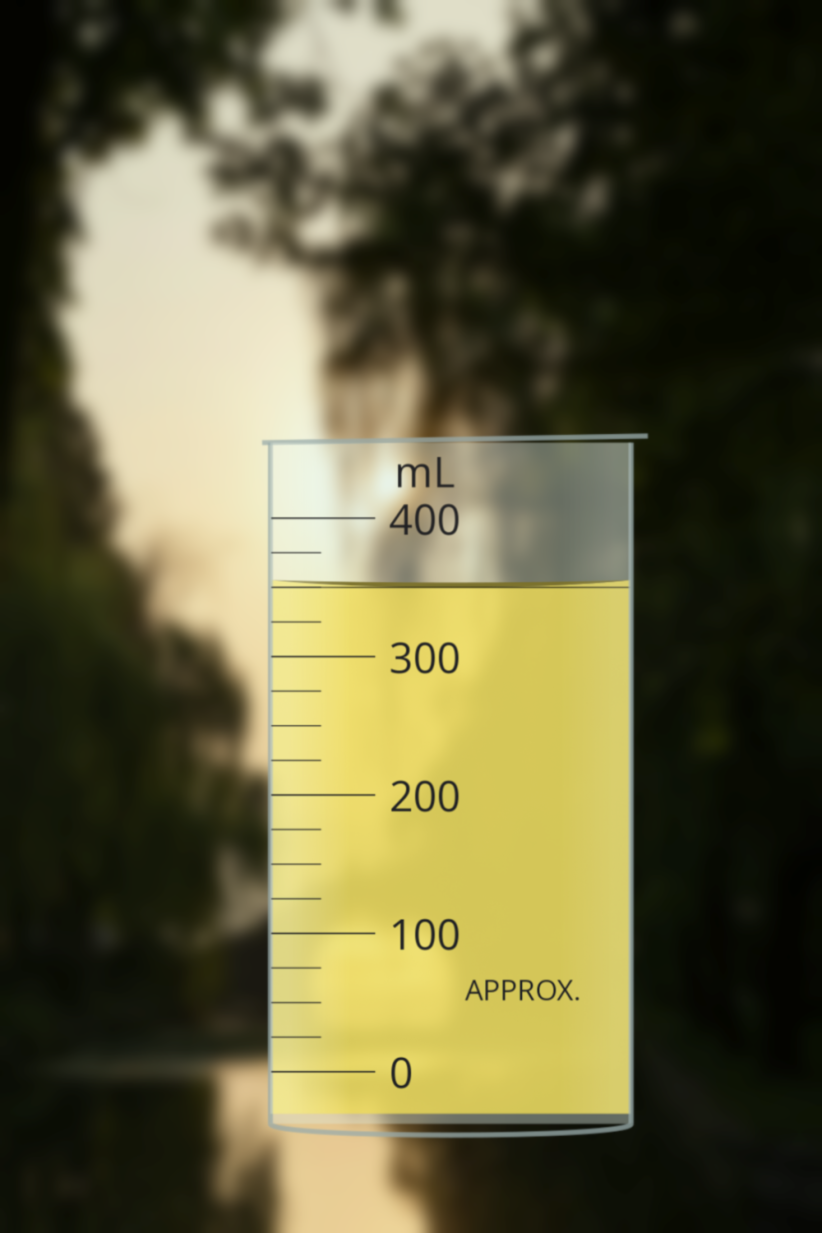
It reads 350 mL
